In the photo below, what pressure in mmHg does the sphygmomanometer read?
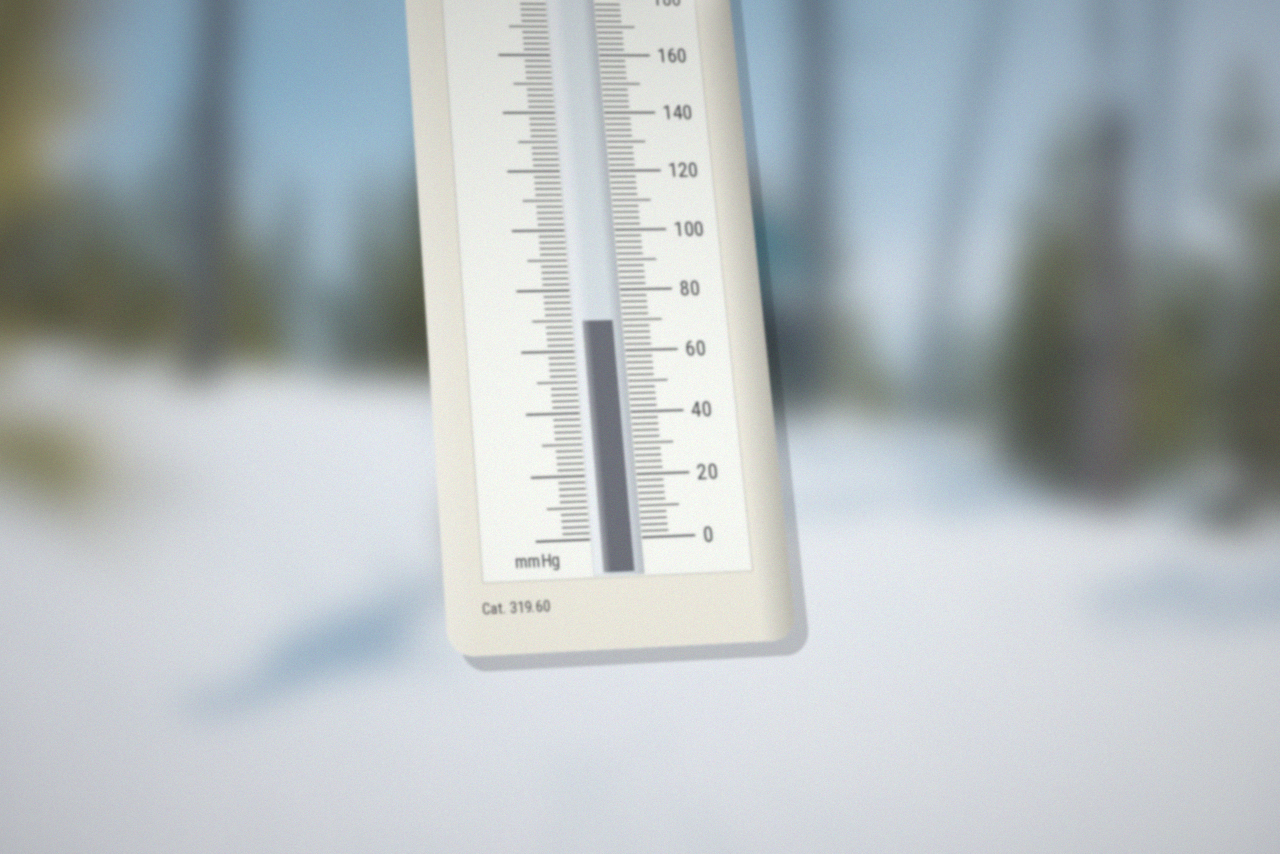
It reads 70 mmHg
